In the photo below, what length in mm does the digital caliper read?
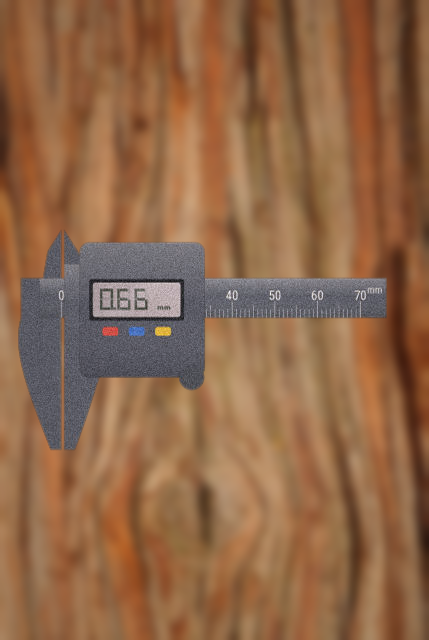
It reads 0.66 mm
